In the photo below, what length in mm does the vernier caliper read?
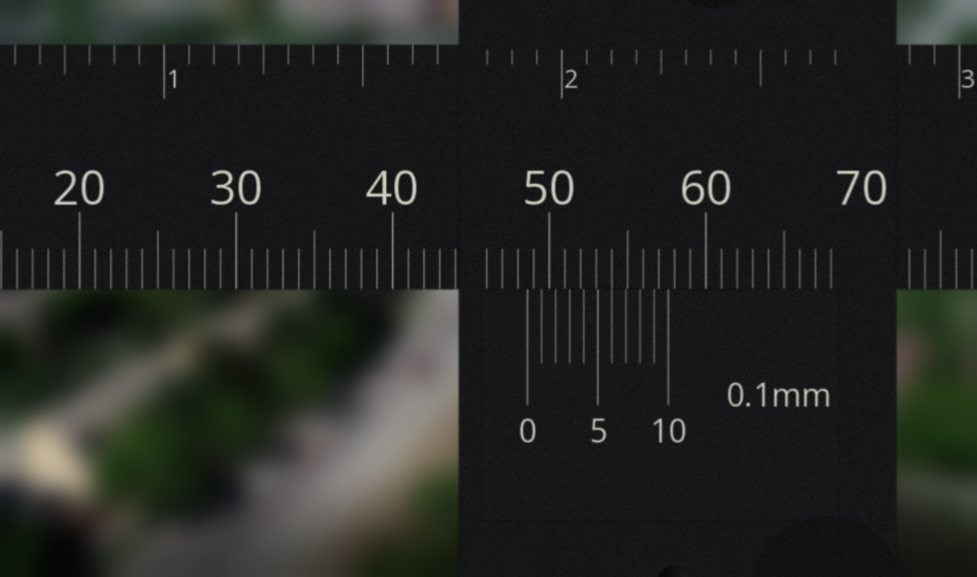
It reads 48.6 mm
